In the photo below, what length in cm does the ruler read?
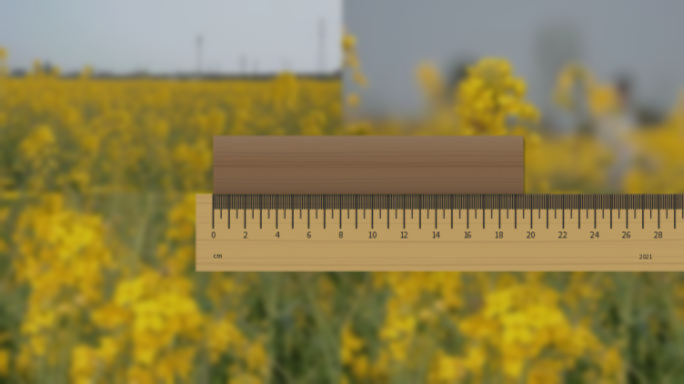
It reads 19.5 cm
